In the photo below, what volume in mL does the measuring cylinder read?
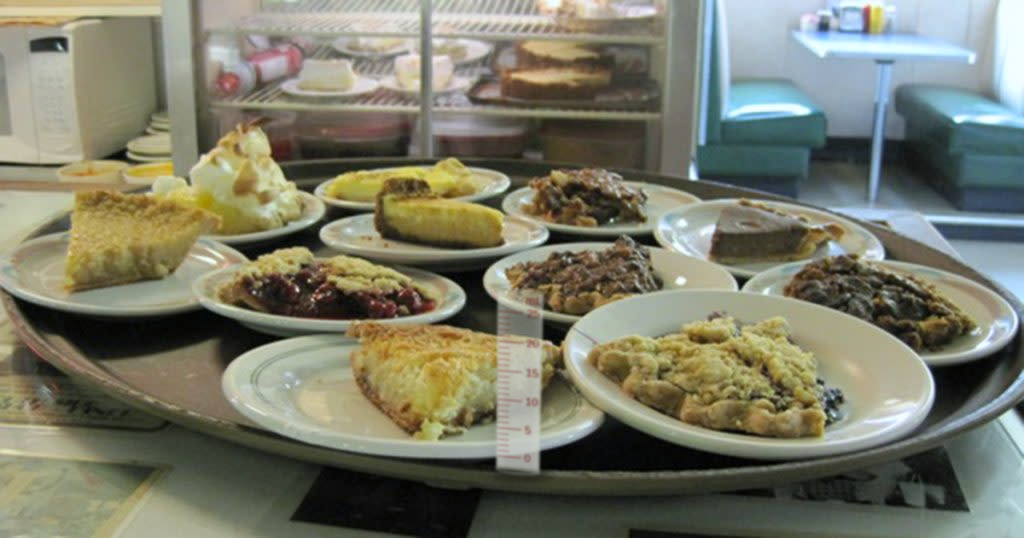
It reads 20 mL
